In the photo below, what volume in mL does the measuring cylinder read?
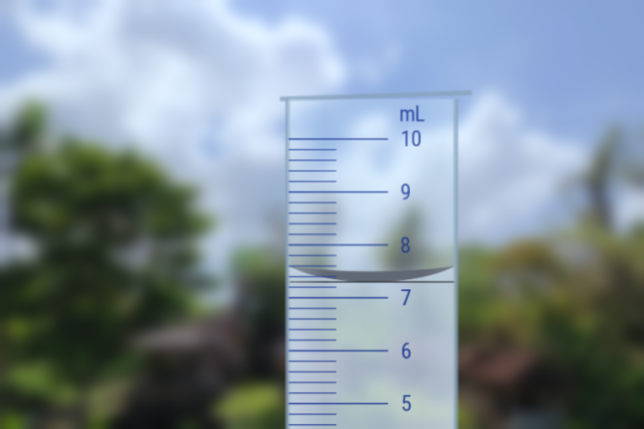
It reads 7.3 mL
